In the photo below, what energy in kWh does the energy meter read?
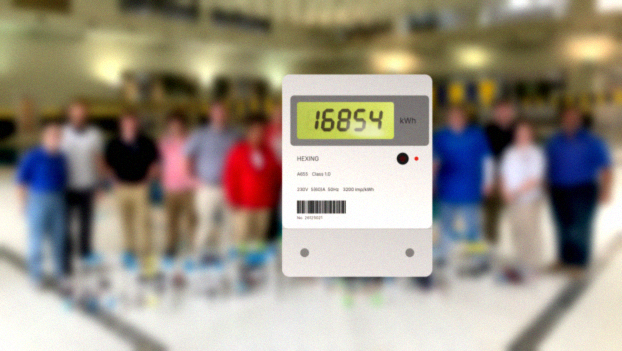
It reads 16854 kWh
